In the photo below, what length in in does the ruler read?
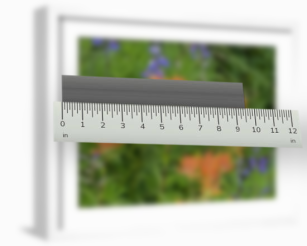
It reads 9.5 in
